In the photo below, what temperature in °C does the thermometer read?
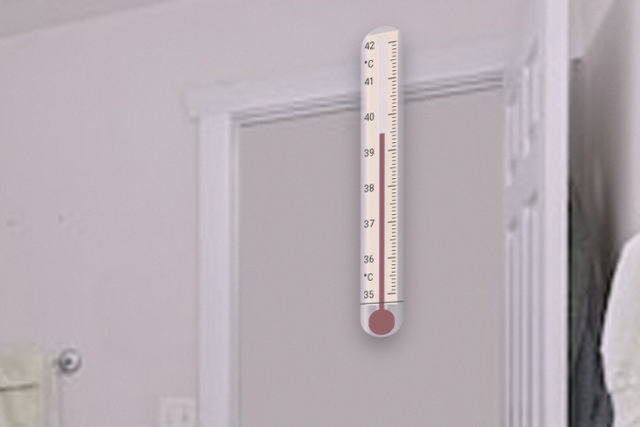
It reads 39.5 °C
